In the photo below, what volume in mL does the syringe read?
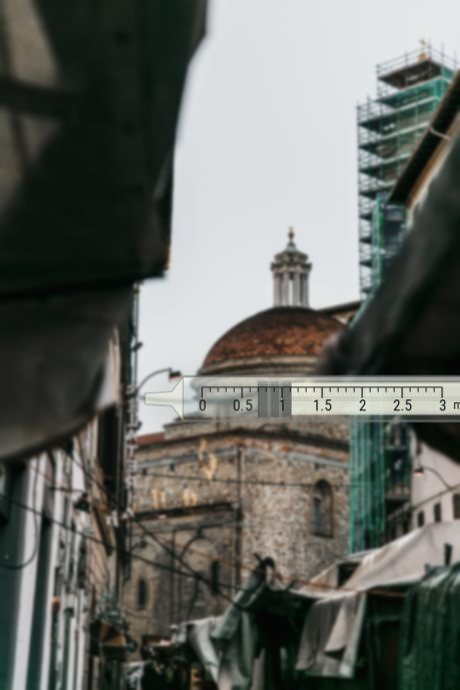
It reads 0.7 mL
